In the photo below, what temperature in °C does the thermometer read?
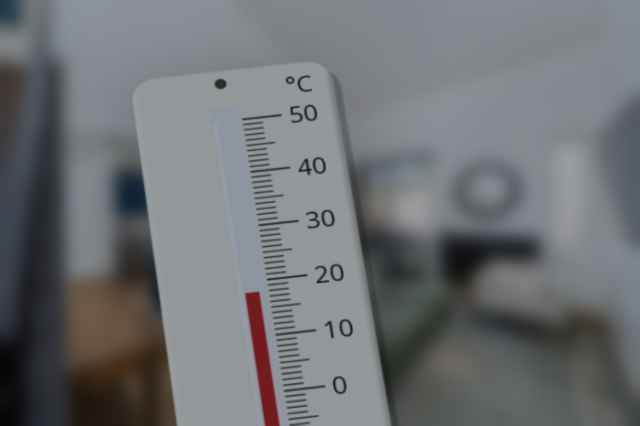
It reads 18 °C
